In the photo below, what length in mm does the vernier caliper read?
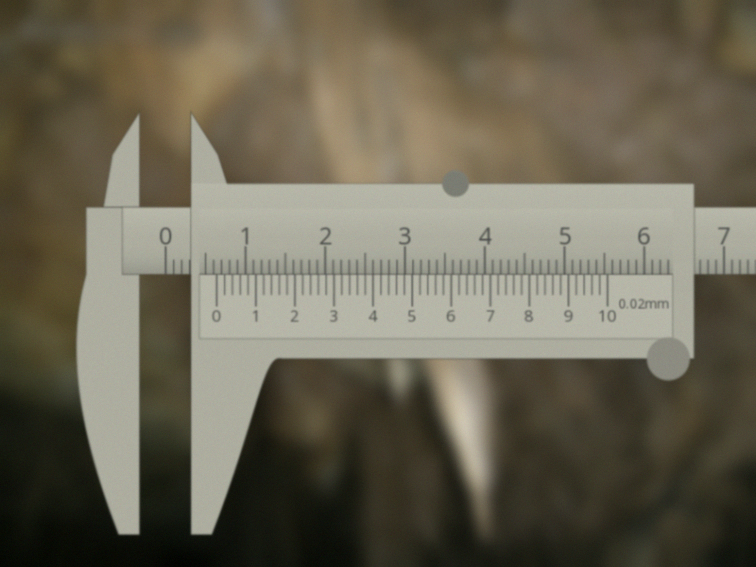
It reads 6.4 mm
